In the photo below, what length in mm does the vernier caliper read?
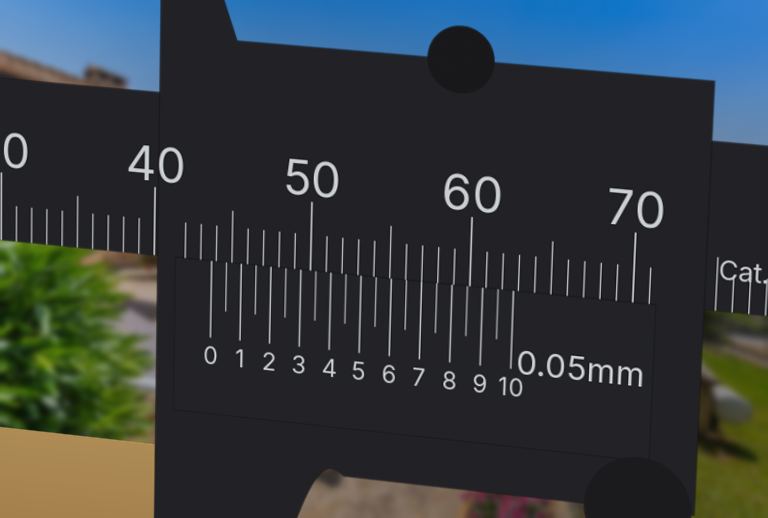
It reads 43.7 mm
